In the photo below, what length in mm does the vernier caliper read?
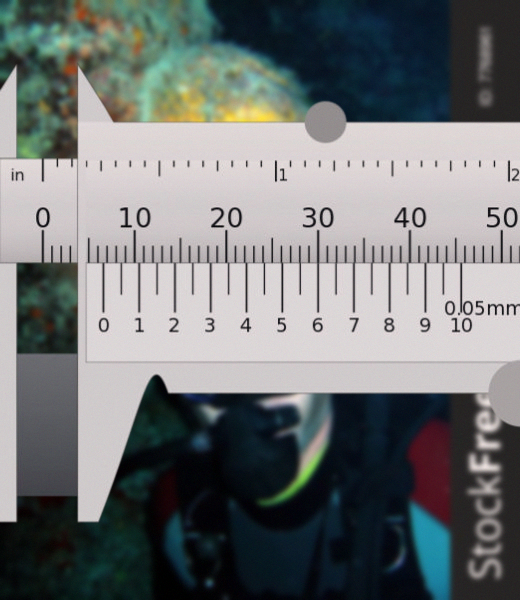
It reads 6.6 mm
